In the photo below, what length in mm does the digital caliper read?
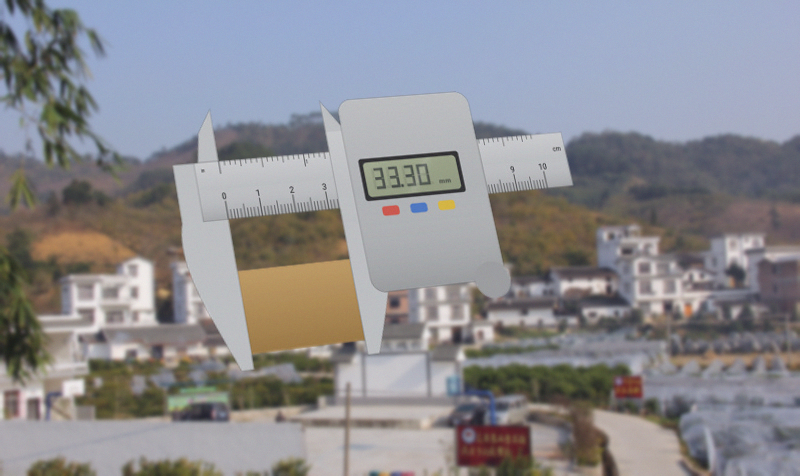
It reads 33.30 mm
